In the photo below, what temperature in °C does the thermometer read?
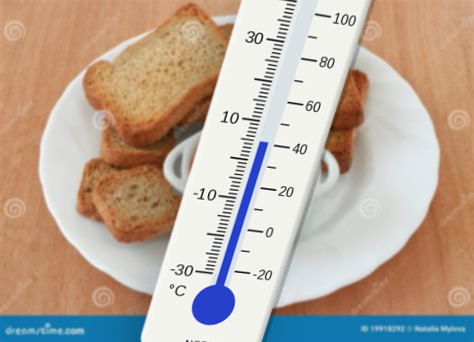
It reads 5 °C
